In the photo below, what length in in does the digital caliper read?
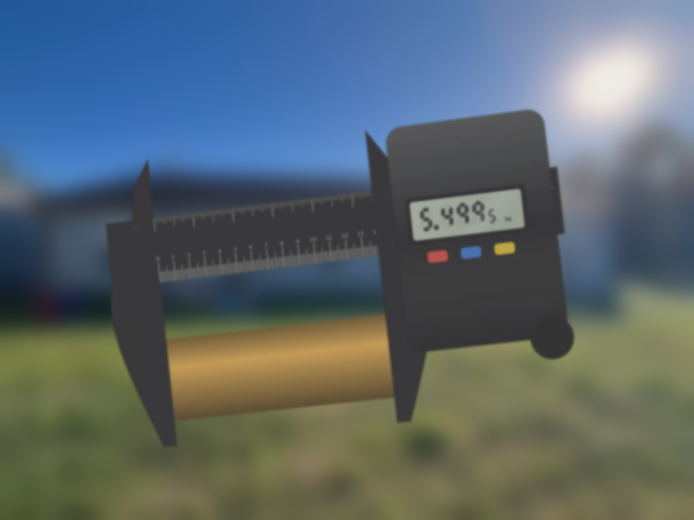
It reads 5.4995 in
